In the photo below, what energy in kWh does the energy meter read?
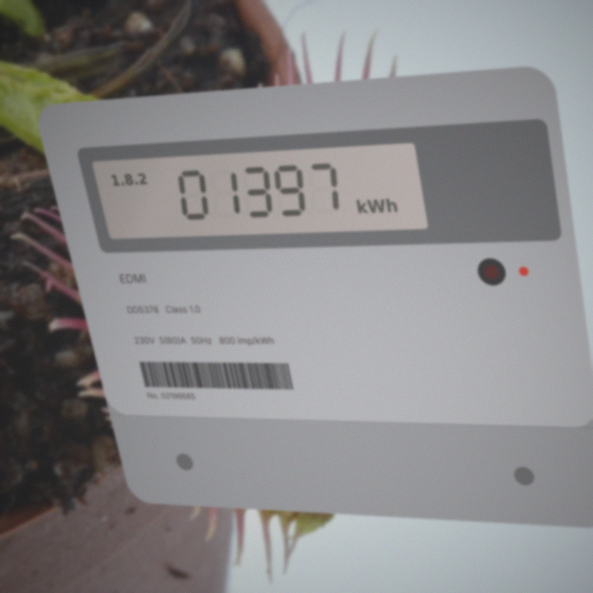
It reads 1397 kWh
